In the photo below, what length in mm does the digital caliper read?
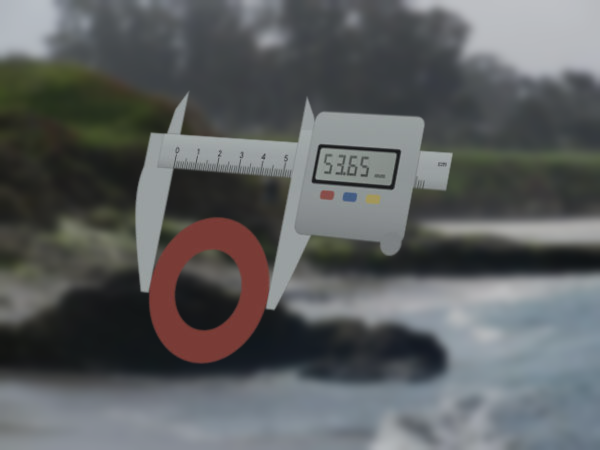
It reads 53.65 mm
